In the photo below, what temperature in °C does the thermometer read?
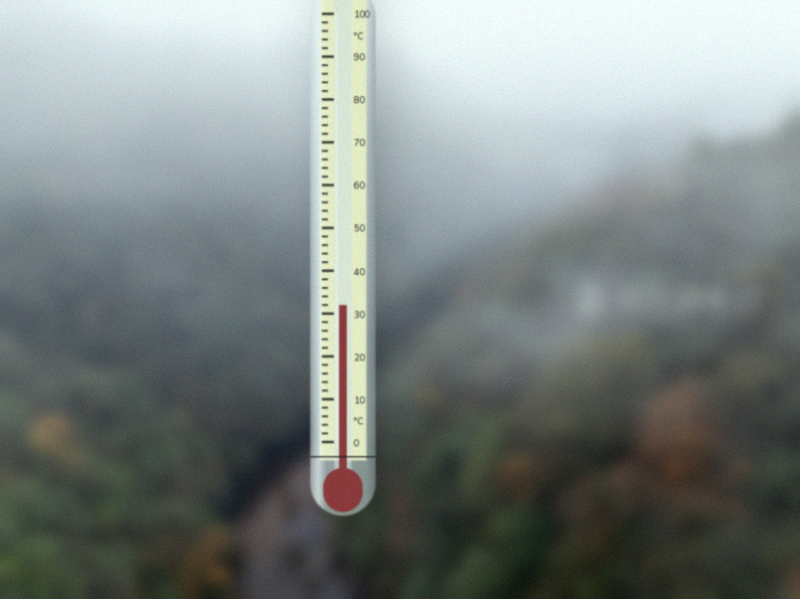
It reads 32 °C
